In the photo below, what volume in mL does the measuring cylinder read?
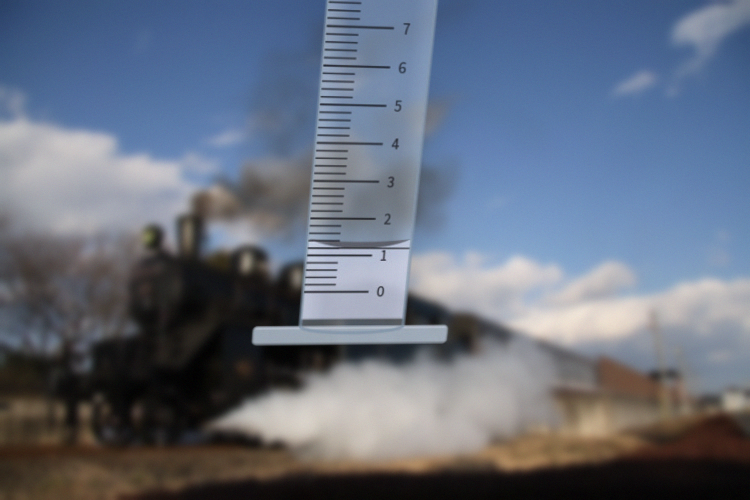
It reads 1.2 mL
